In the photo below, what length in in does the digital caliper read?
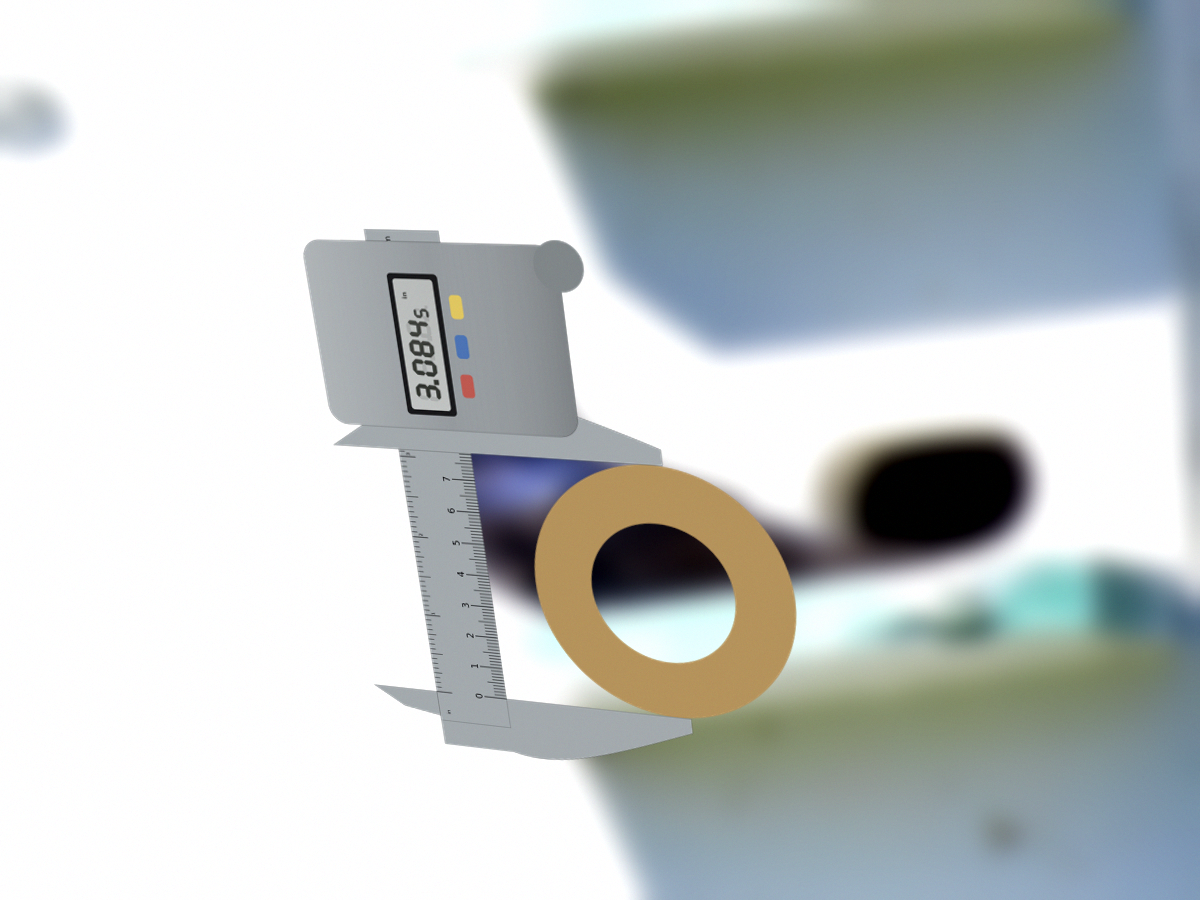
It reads 3.0845 in
